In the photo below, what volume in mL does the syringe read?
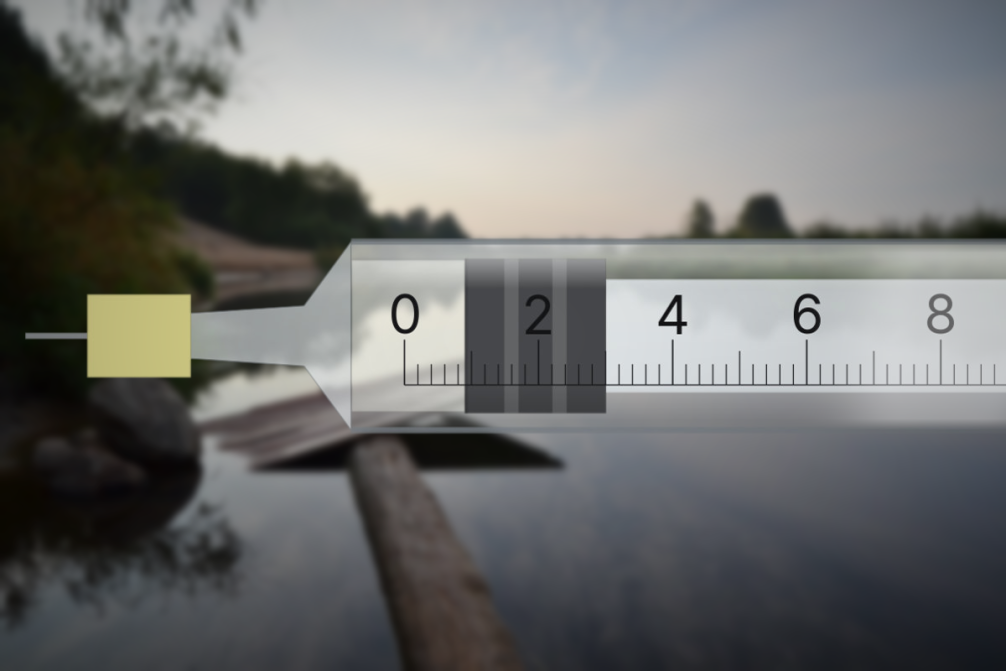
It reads 0.9 mL
